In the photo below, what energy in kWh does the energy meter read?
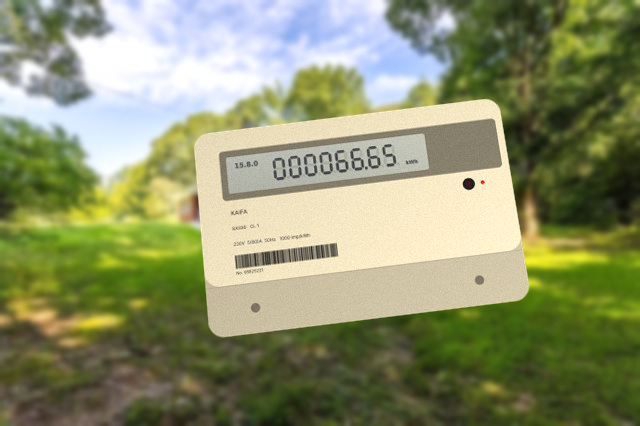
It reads 66.65 kWh
